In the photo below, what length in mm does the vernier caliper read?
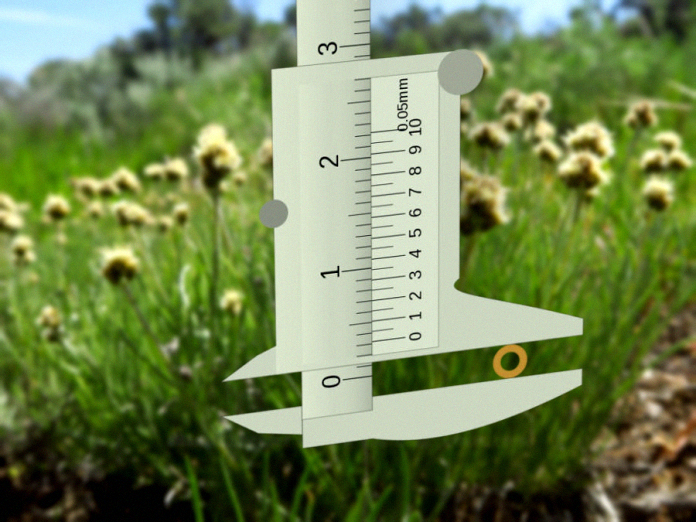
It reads 3.2 mm
